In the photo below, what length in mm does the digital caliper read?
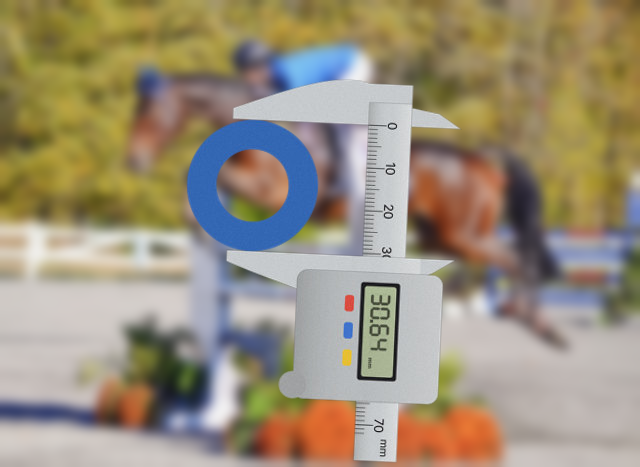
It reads 30.64 mm
